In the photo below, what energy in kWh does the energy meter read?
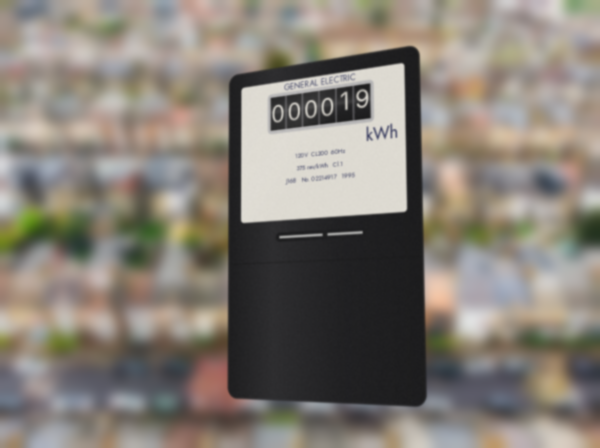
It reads 19 kWh
